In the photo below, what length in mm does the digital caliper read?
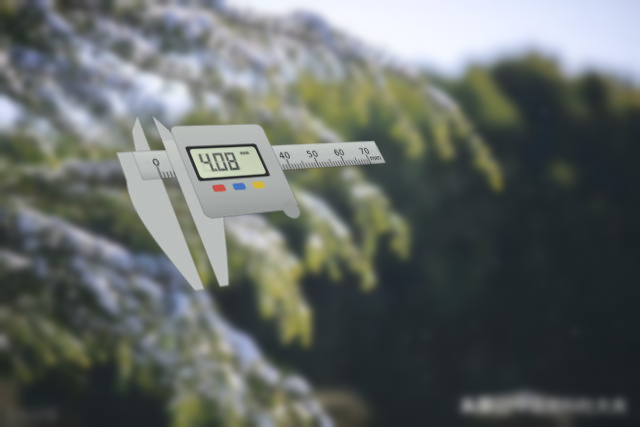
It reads 4.08 mm
